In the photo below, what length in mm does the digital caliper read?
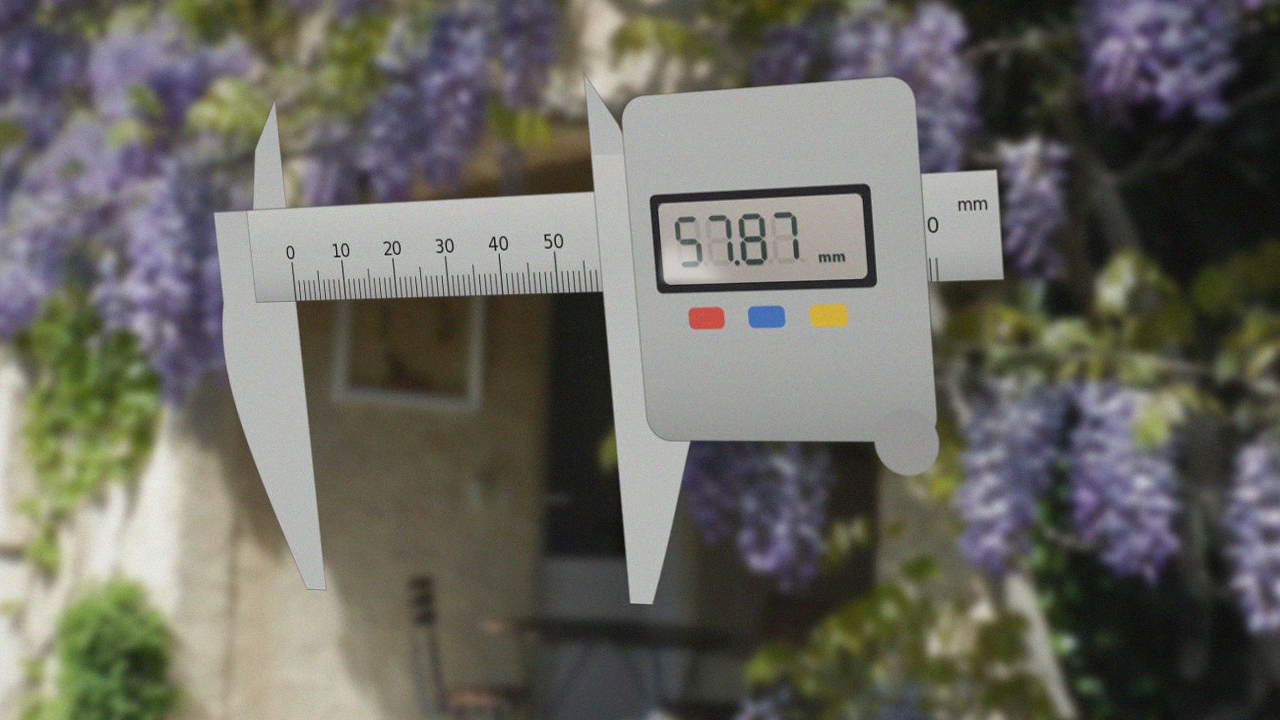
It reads 57.87 mm
